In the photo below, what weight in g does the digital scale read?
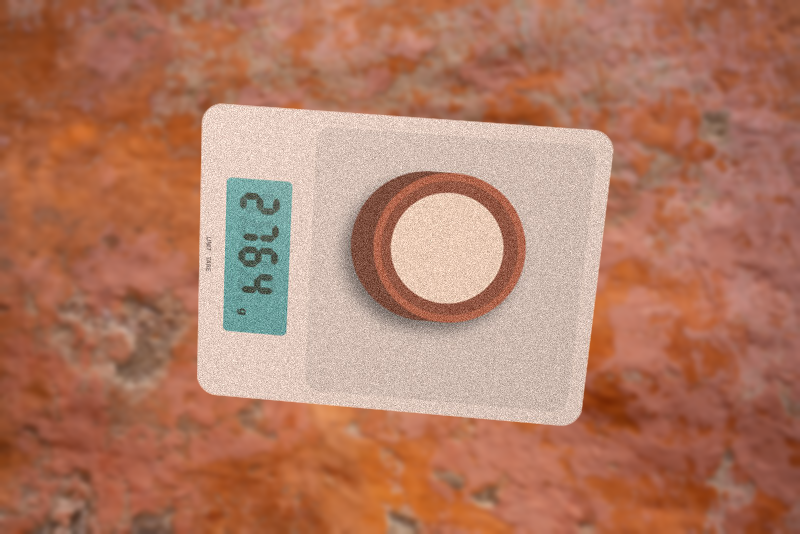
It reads 2764 g
